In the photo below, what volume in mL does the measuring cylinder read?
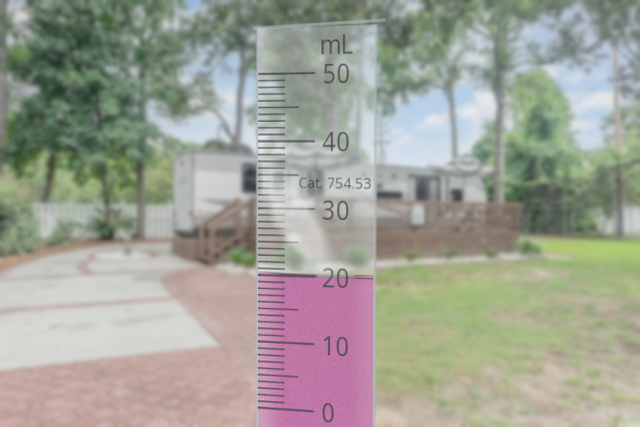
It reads 20 mL
